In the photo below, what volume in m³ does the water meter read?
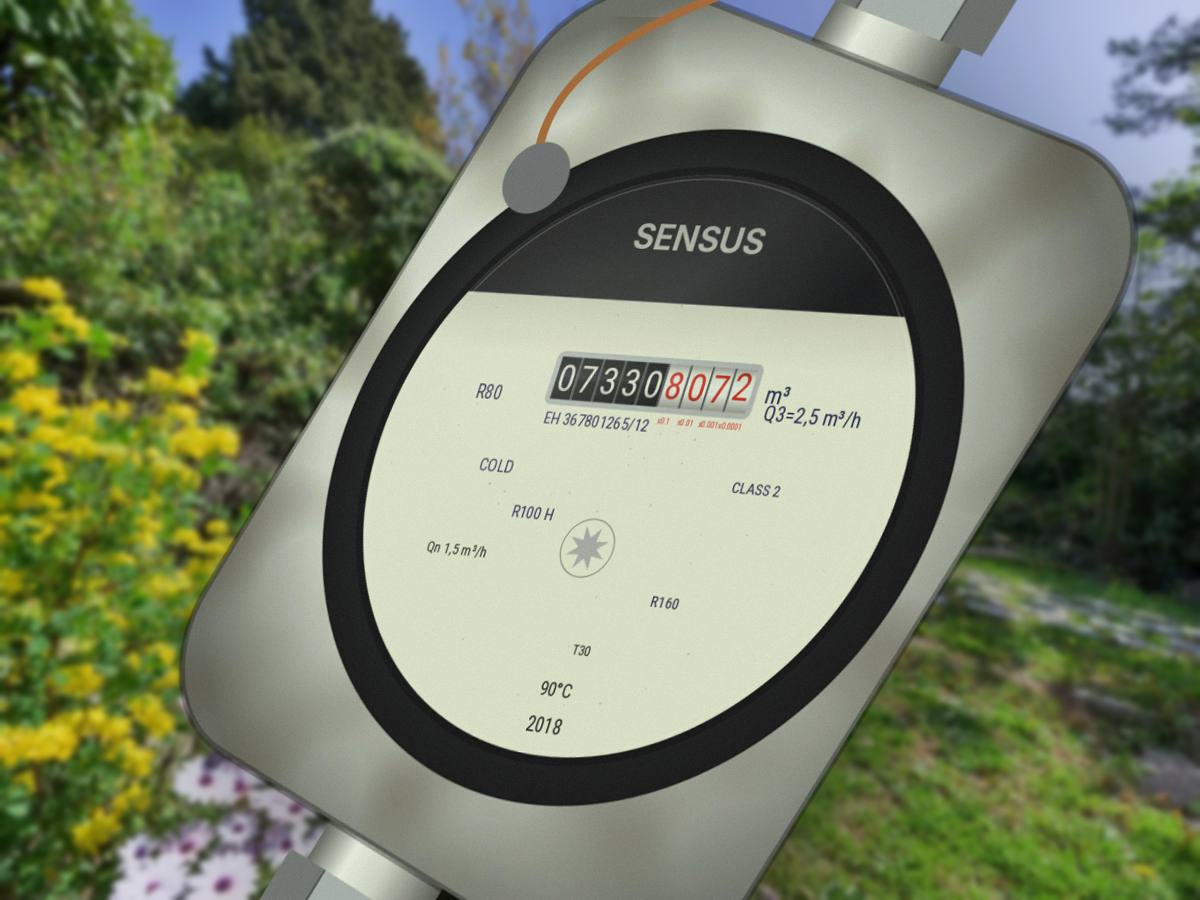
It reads 7330.8072 m³
